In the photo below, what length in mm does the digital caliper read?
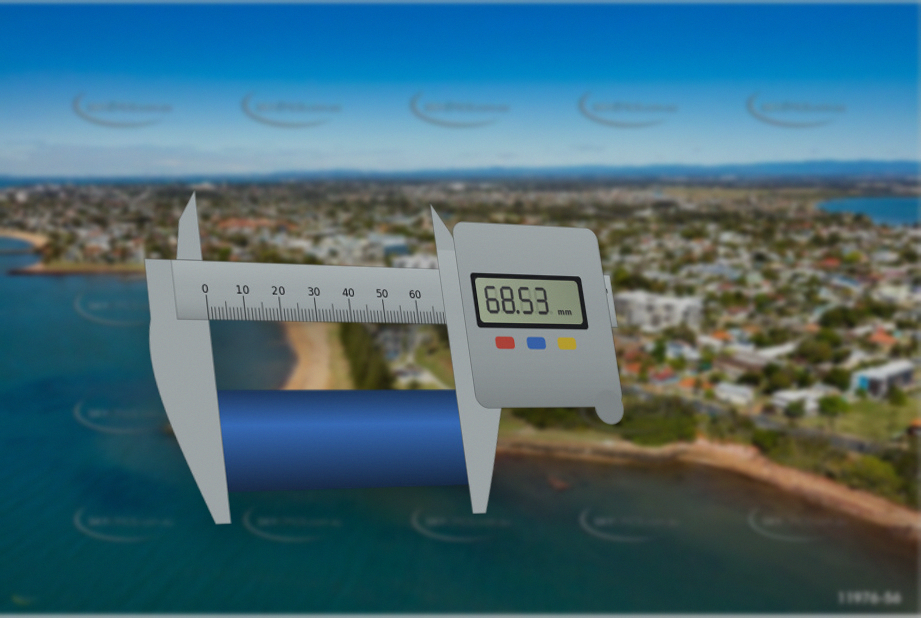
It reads 68.53 mm
